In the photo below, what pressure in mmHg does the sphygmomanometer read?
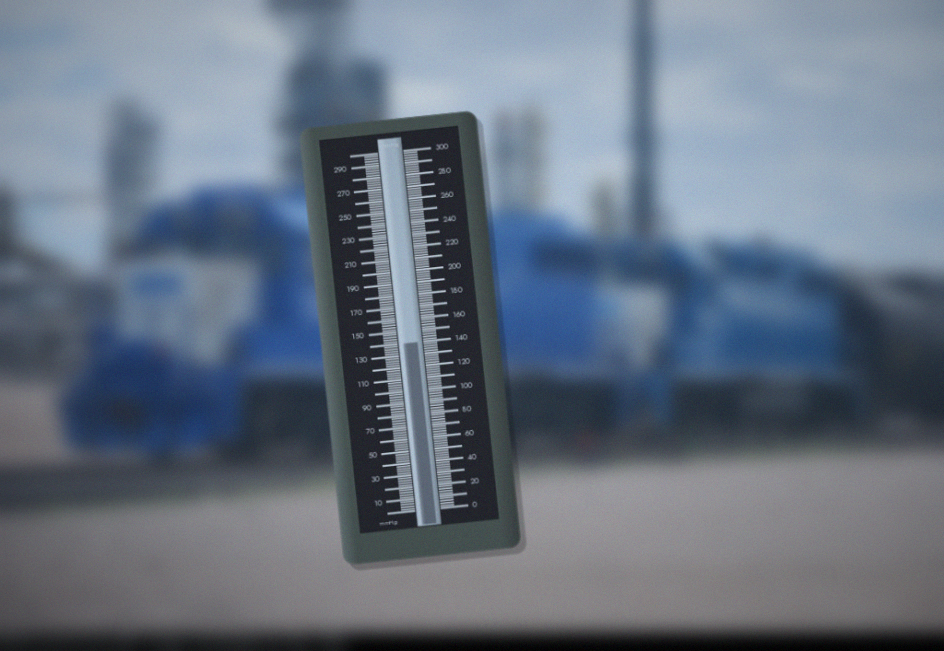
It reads 140 mmHg
